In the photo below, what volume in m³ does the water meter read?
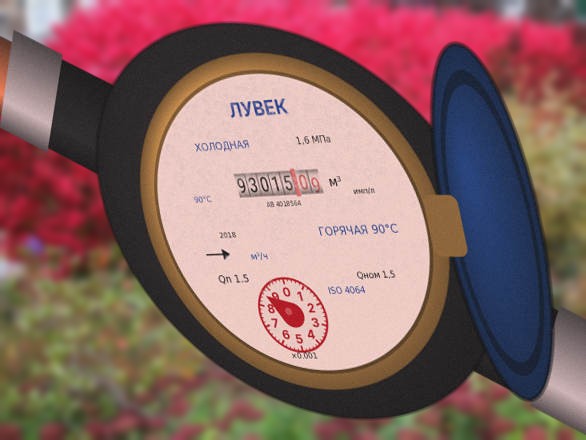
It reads 93015.088 m³
